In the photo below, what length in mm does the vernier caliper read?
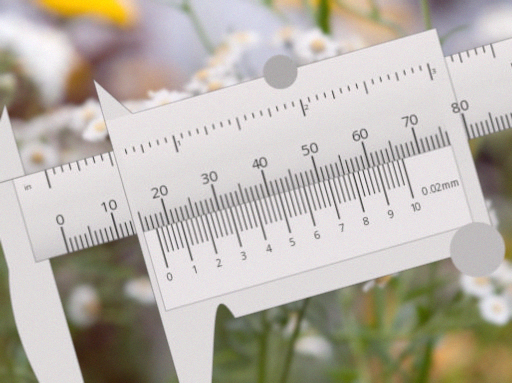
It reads 17.5 mm
